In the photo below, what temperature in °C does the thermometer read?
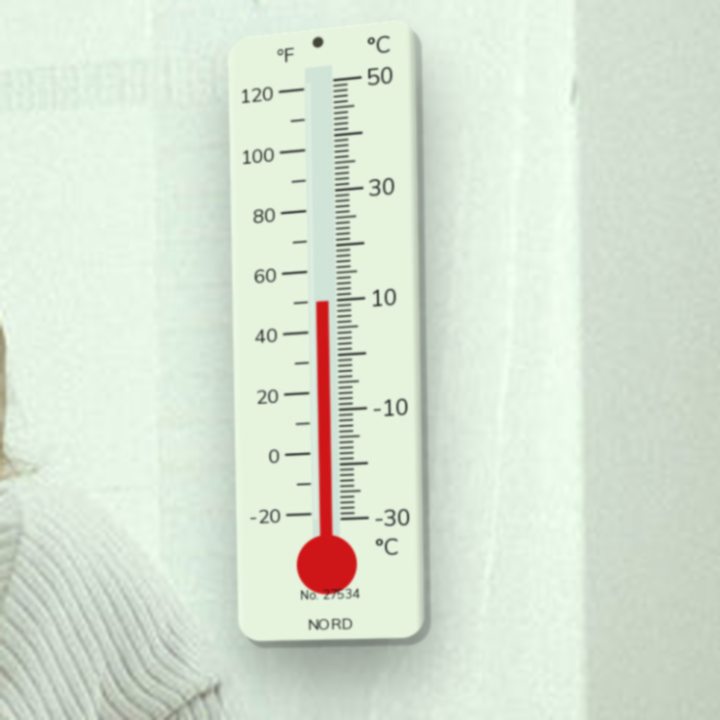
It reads 10 °C
